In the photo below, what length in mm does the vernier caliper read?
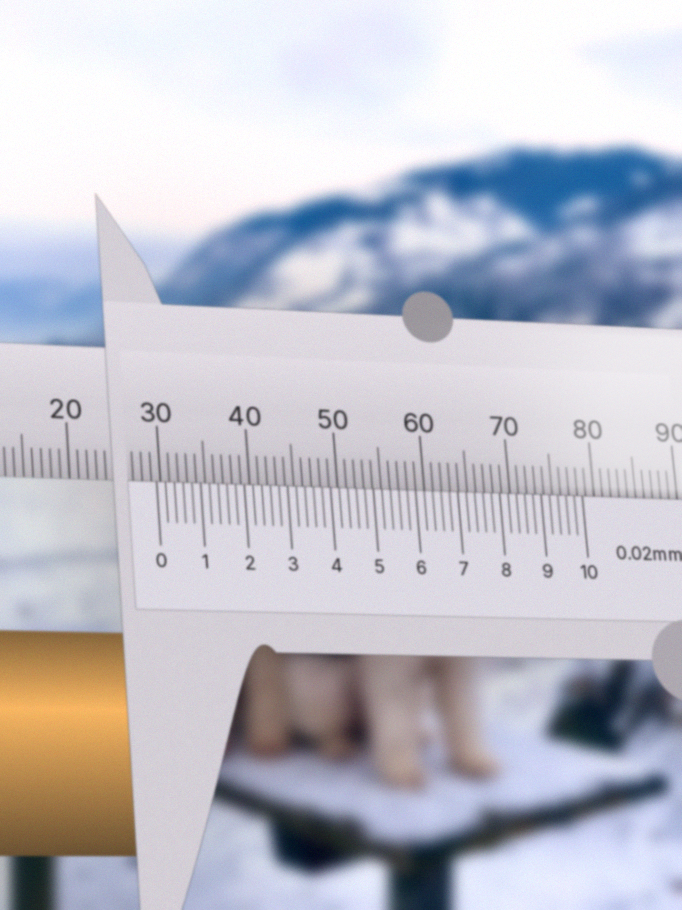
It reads 29.6 mm
